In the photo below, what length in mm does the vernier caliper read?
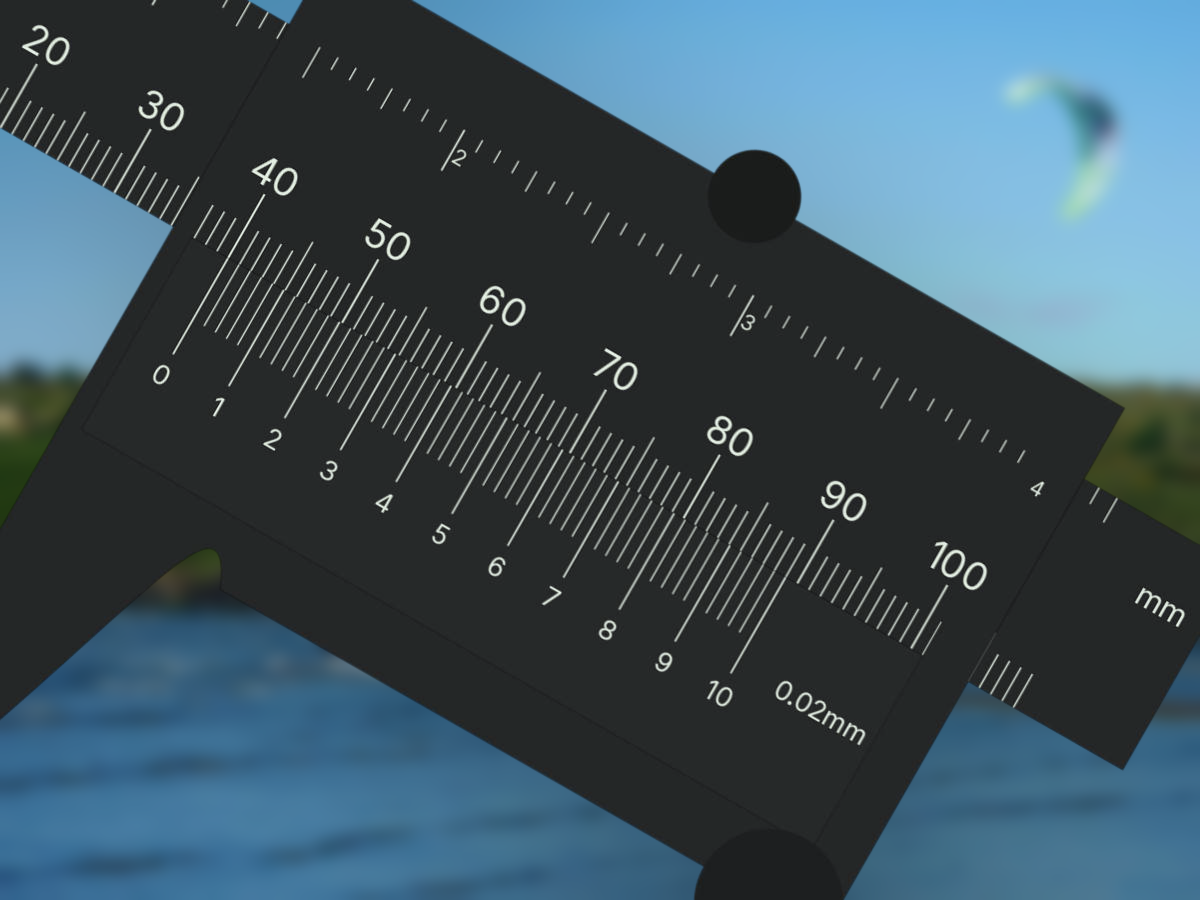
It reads 40.0 mm
